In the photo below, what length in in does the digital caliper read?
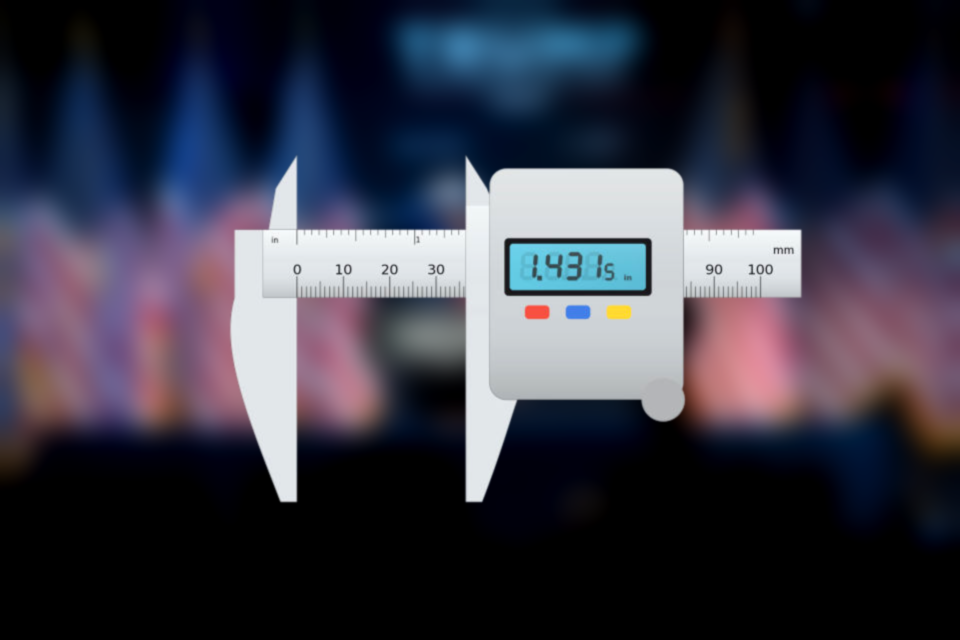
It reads 1.4315 in
